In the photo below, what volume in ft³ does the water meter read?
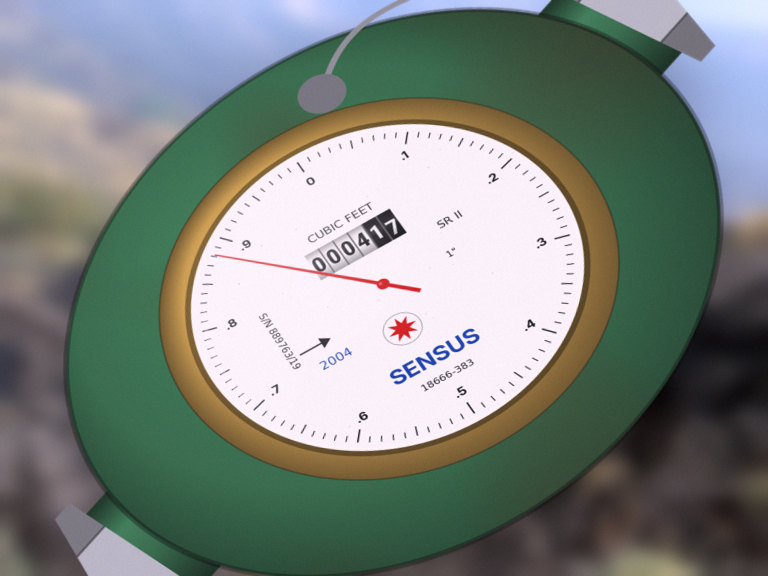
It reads 416.88 ft³
